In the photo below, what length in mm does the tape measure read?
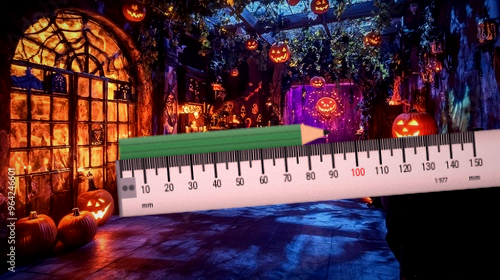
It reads 90 mm
